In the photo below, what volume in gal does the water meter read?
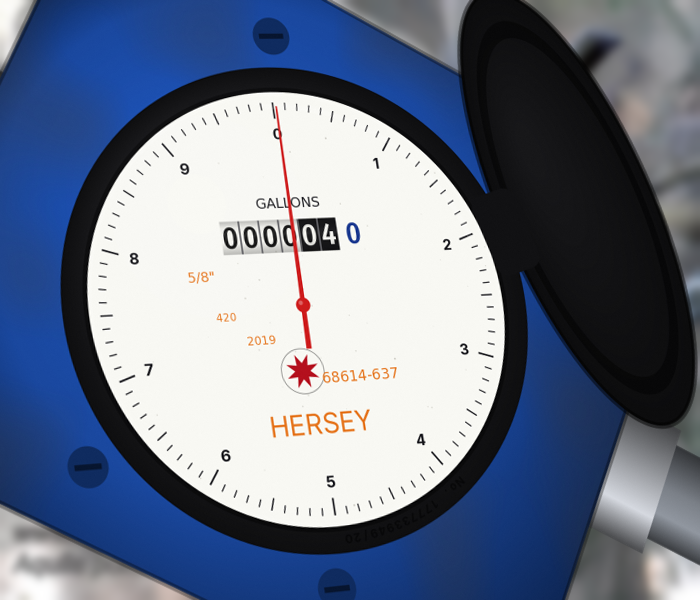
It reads 40.0 gal
